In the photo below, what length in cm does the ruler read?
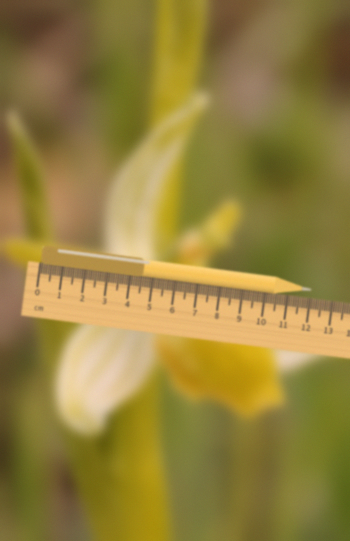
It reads 12 cm
